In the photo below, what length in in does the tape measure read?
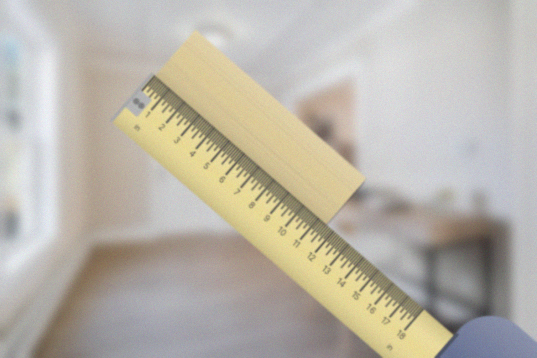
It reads 11.5 in
